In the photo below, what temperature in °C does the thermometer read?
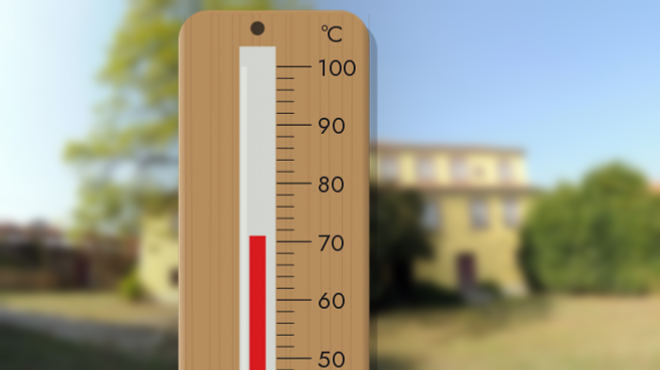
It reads 71 °C
